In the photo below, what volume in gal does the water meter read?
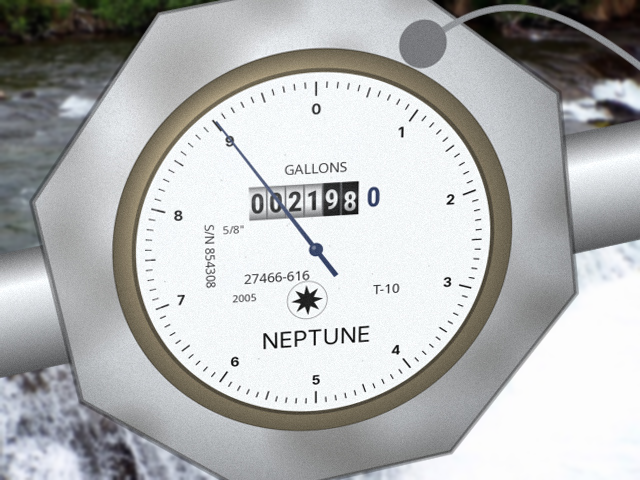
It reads 21979.0 gal
